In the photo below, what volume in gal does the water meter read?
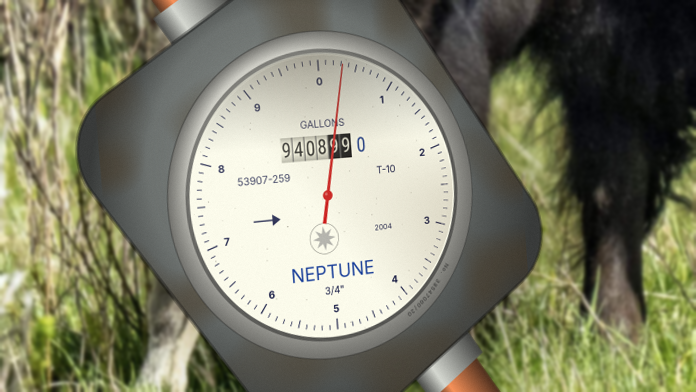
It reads 9408990.3 gal
